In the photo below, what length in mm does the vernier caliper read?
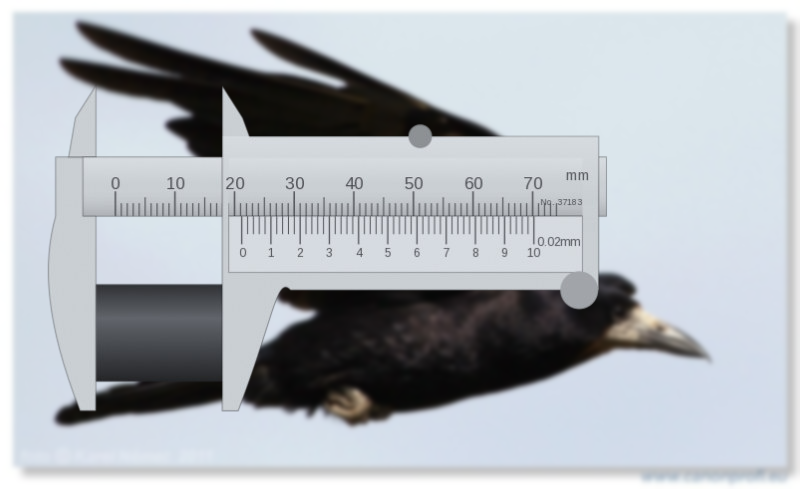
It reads 21.2 mm
